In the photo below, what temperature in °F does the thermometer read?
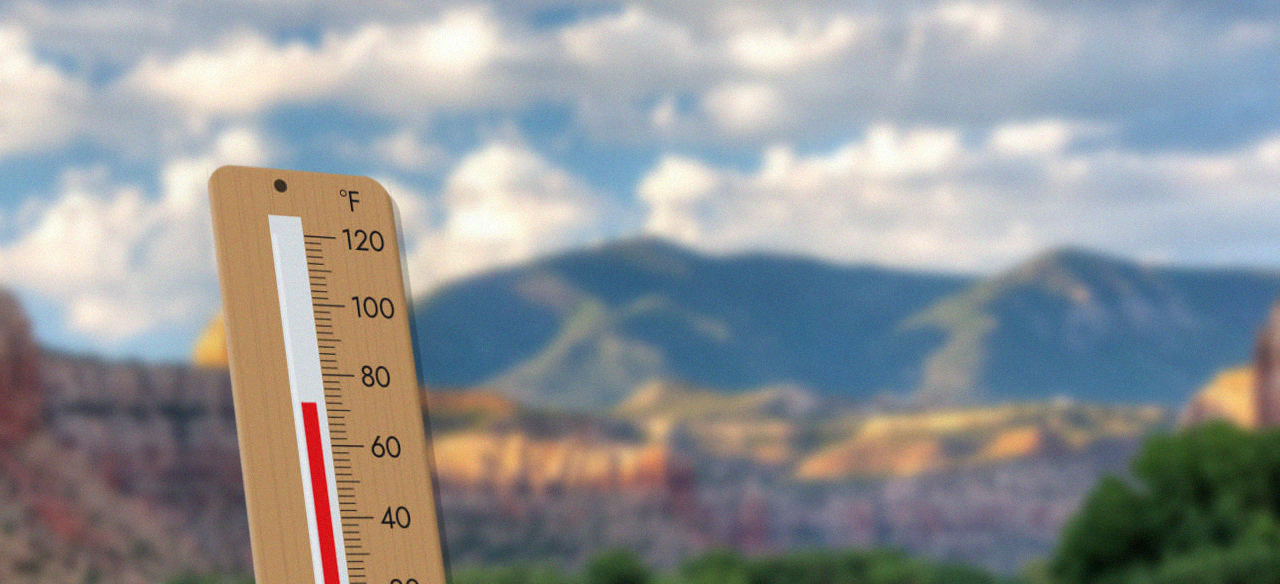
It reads 72 °F
